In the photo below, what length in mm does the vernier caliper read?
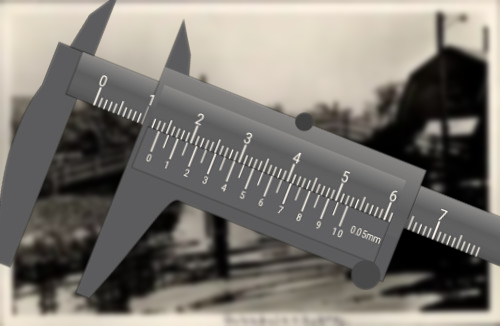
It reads 13.5 mm
